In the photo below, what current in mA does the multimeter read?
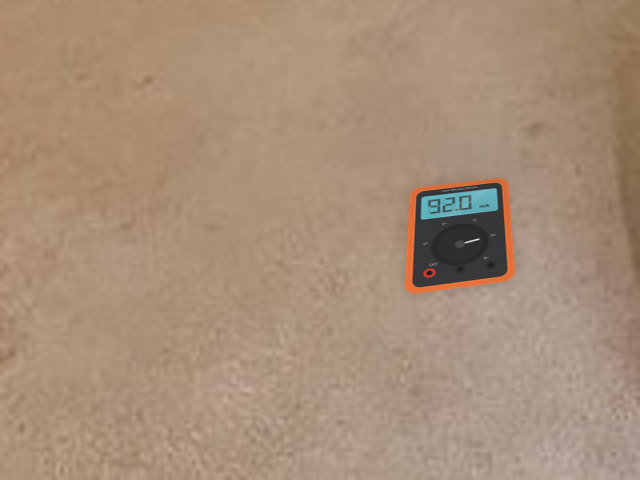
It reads 92.0 mA
